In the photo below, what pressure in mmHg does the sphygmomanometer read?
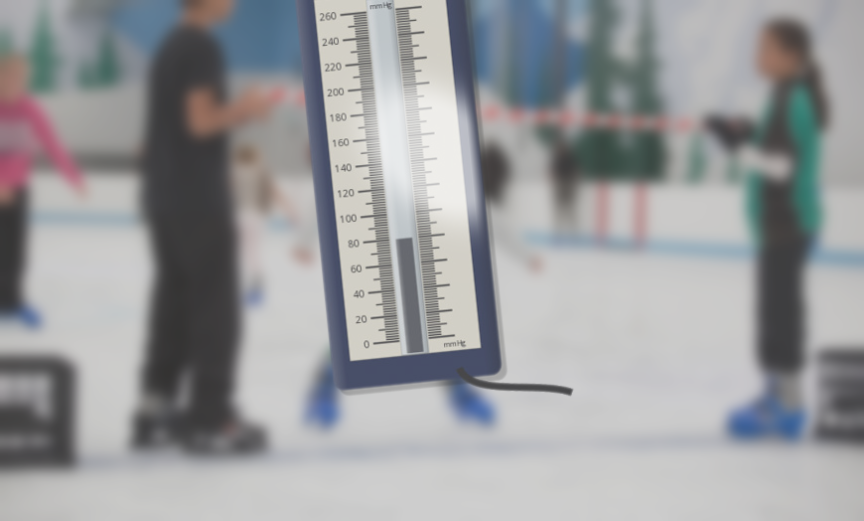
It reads 80 mmHg
